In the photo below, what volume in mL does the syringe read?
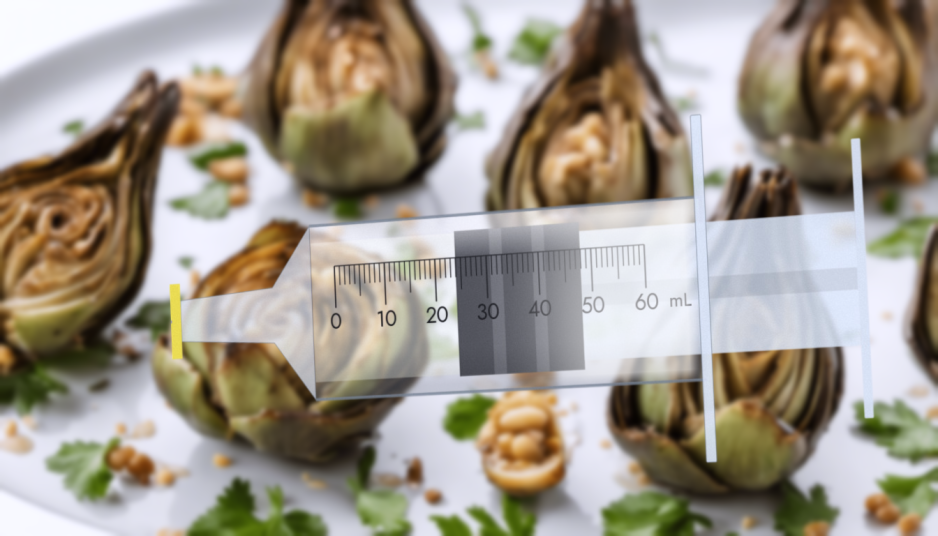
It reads 24 mL
